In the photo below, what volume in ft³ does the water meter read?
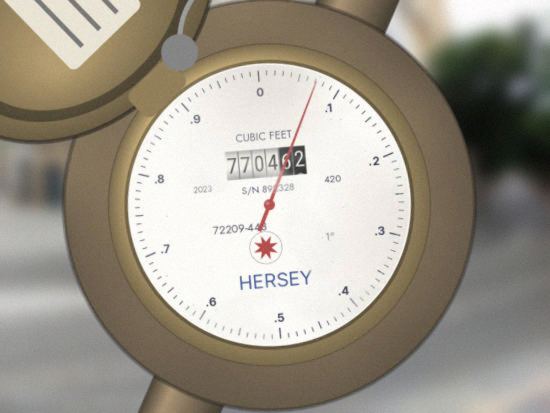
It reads 770462.07 ft³
